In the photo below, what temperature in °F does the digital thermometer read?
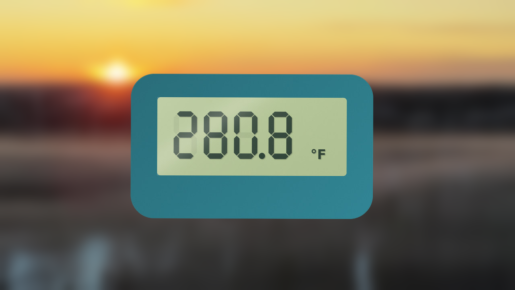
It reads 280.8 °F
